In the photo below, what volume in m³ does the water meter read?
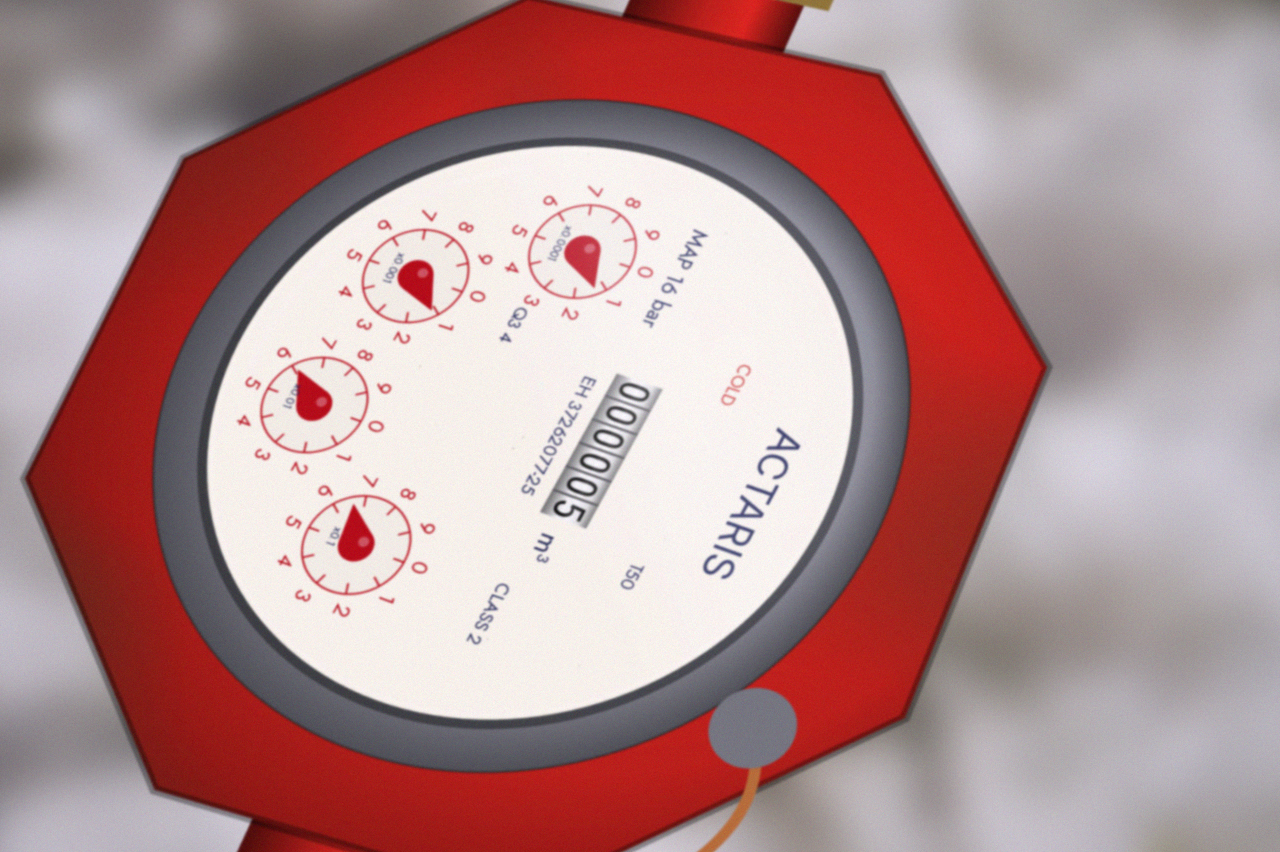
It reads 5.6611 m³
